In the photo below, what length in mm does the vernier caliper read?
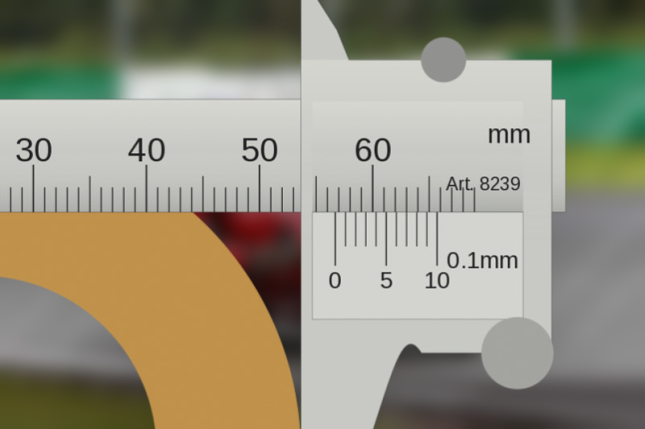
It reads 56.7 mm
